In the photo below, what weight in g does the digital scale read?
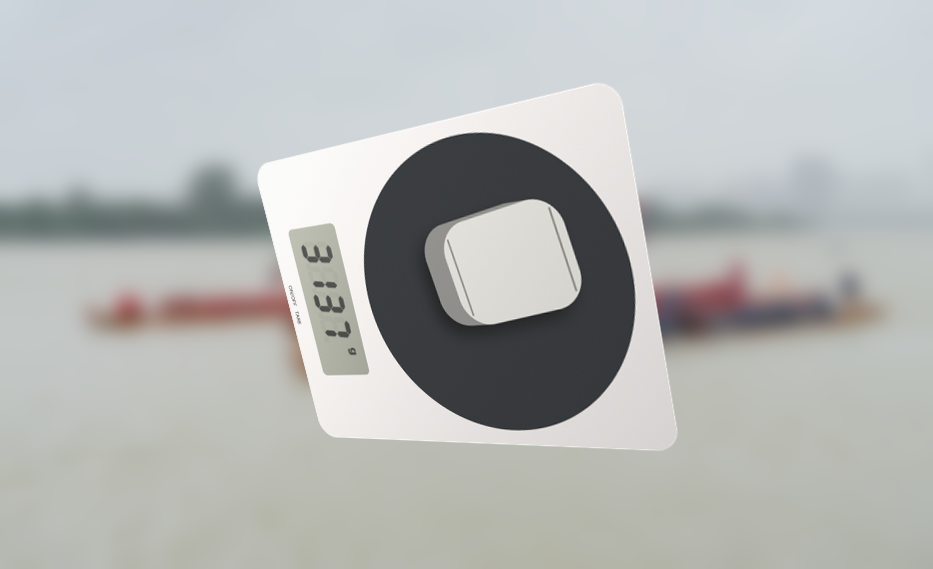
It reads 3137 g
